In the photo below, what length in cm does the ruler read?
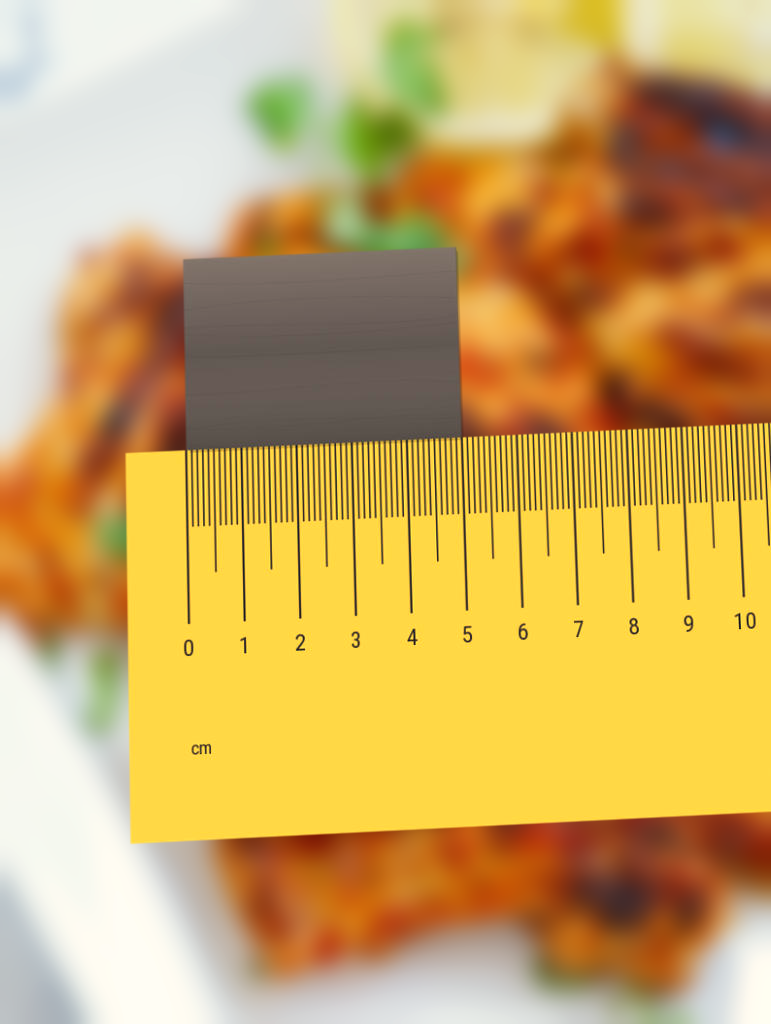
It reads 5 cm
